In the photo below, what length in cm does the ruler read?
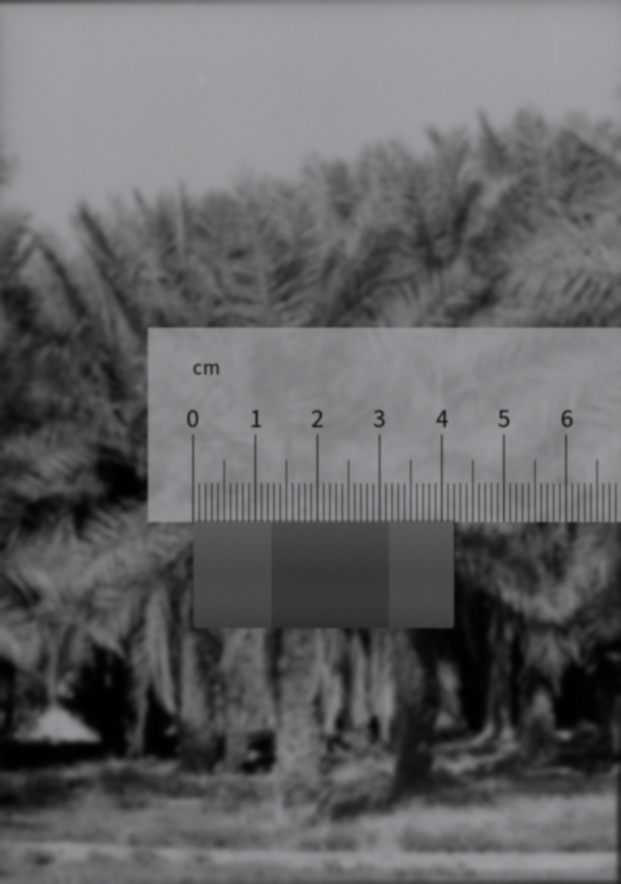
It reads 4.2 cm
